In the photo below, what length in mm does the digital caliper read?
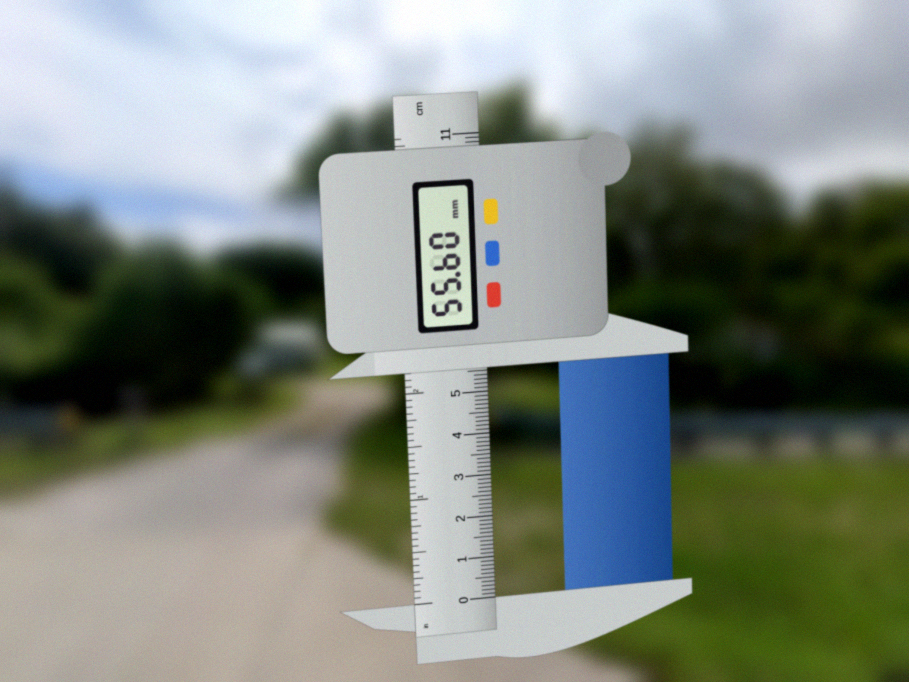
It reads 55.60 mm
